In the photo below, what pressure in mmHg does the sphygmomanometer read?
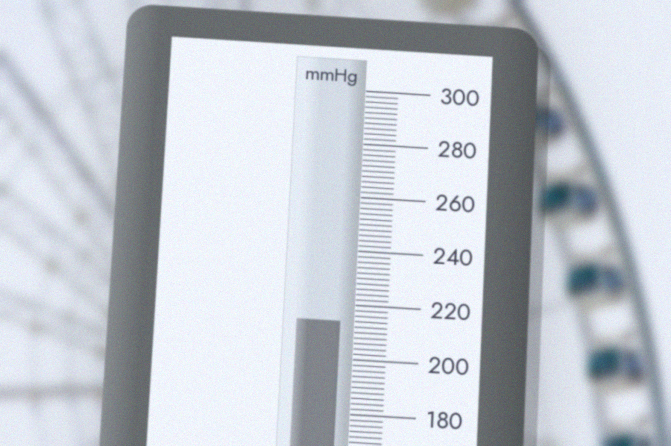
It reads 214 mmHg
